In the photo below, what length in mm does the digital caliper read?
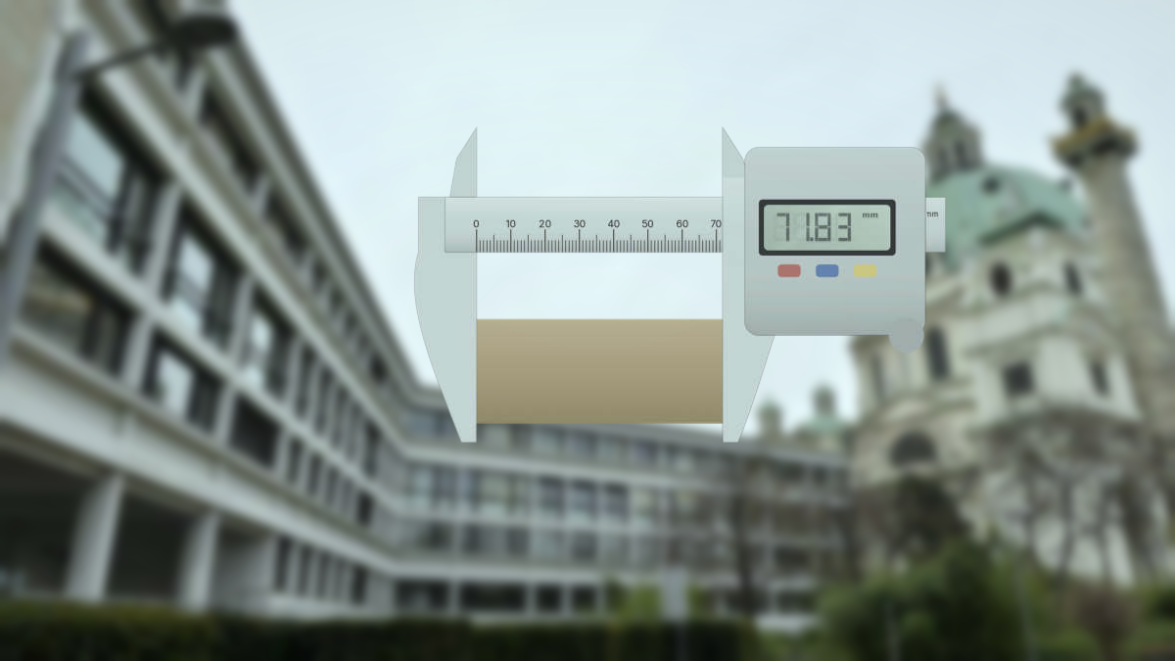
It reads 71.83 mm
